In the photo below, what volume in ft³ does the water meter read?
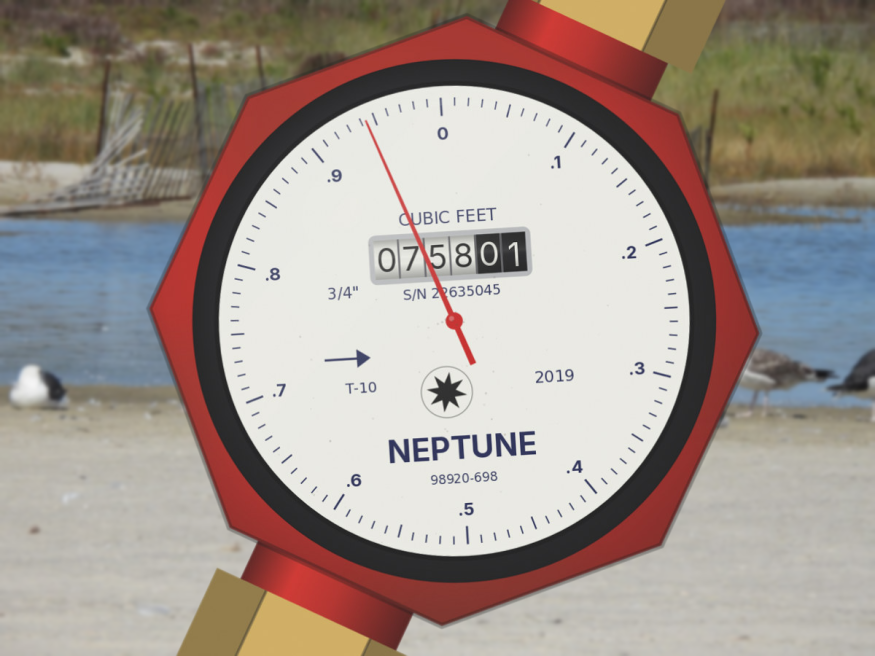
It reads 75800.94 ft³
